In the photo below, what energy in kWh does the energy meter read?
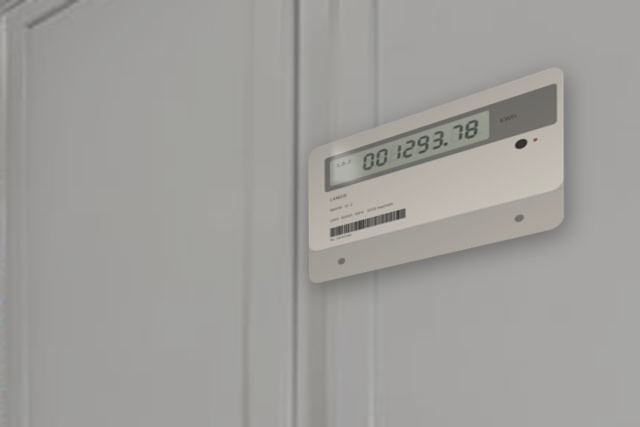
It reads 1293.78 kWh
